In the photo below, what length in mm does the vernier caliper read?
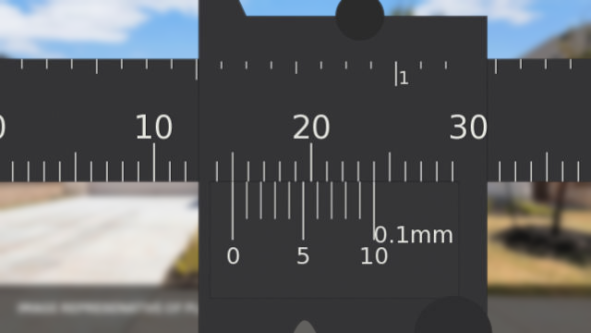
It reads 15.0 mm
